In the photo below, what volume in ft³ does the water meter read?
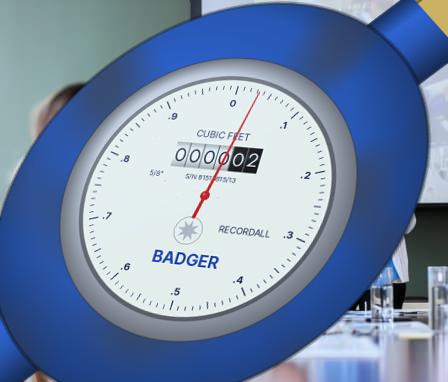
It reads 2.03 ft³
